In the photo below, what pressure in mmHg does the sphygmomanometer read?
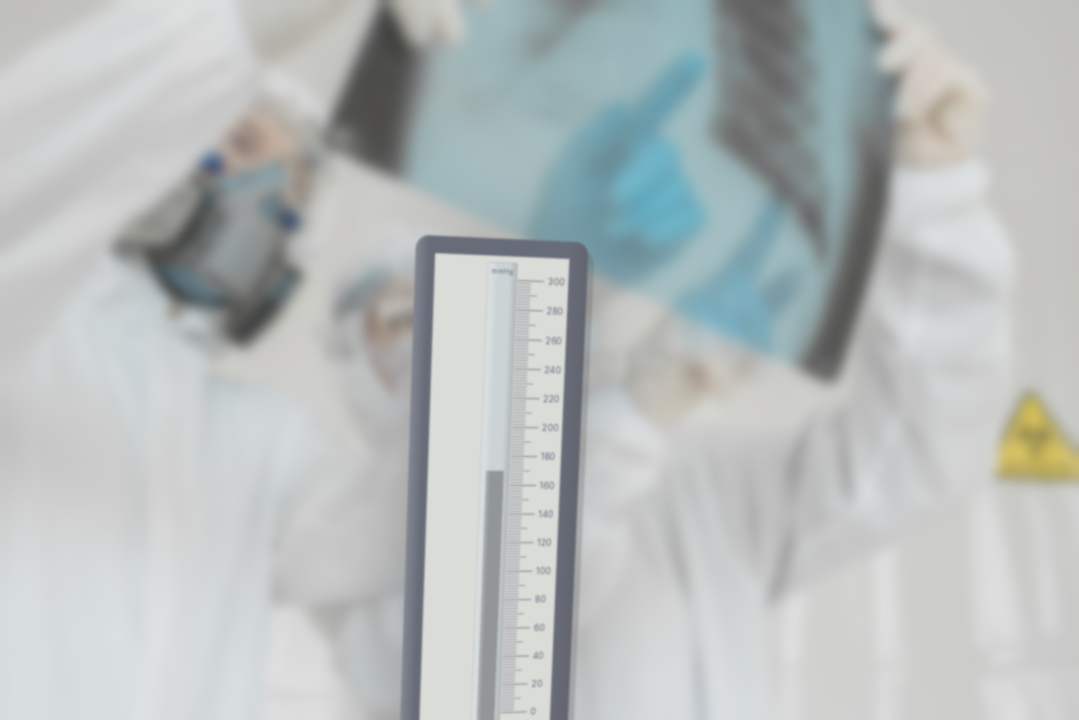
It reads 170 mmHg
